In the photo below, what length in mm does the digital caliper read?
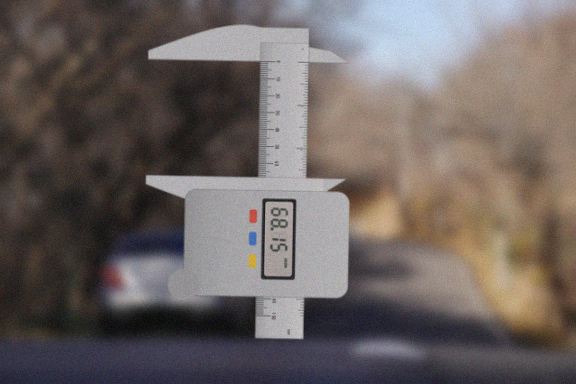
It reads 68.15 mm
